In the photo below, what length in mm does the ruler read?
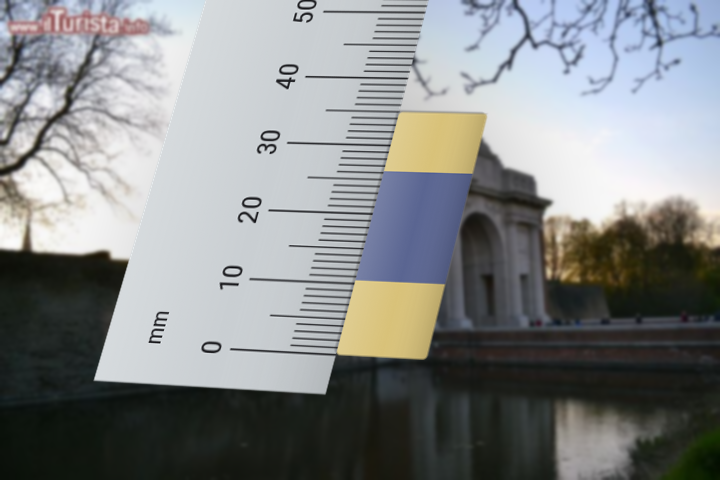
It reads 35 mm
